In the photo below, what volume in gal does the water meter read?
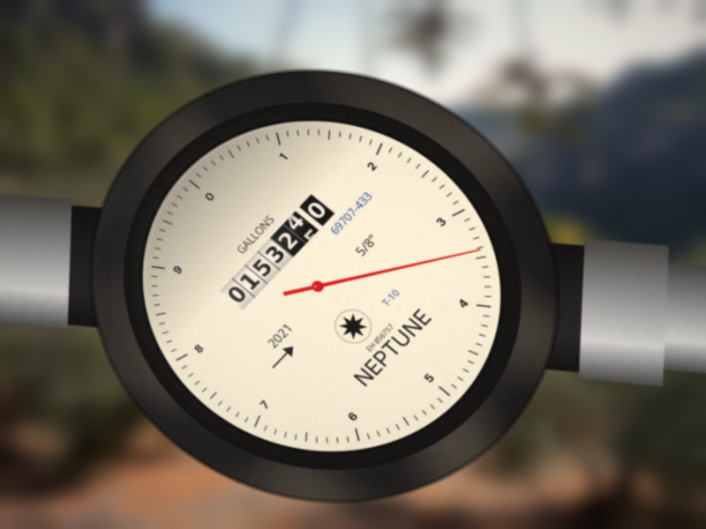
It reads 153243.4 gal
